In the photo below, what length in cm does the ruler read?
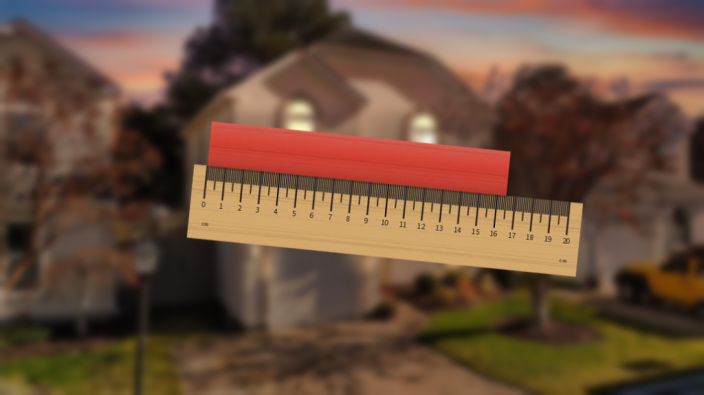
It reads 16.5 cm
